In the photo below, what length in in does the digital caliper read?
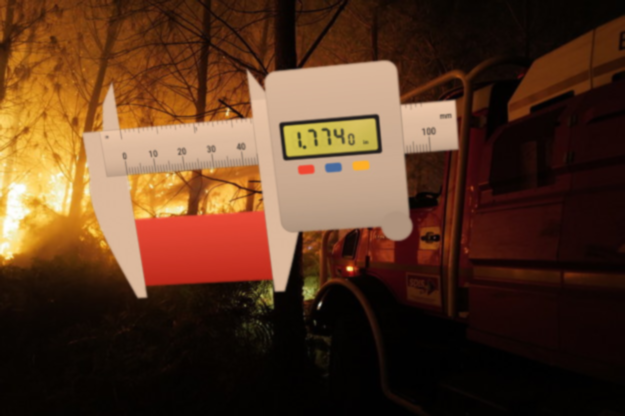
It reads 1.7740 in
